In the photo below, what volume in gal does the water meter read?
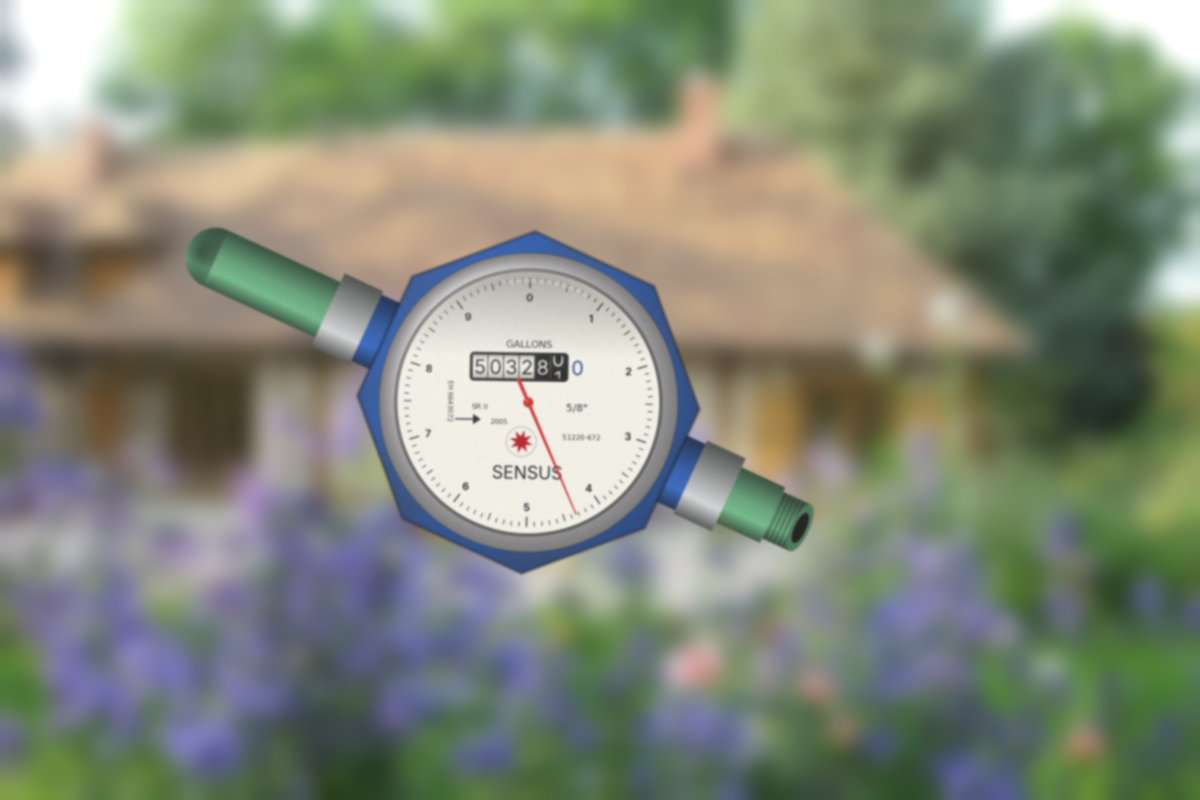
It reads 5032804.3 gal
